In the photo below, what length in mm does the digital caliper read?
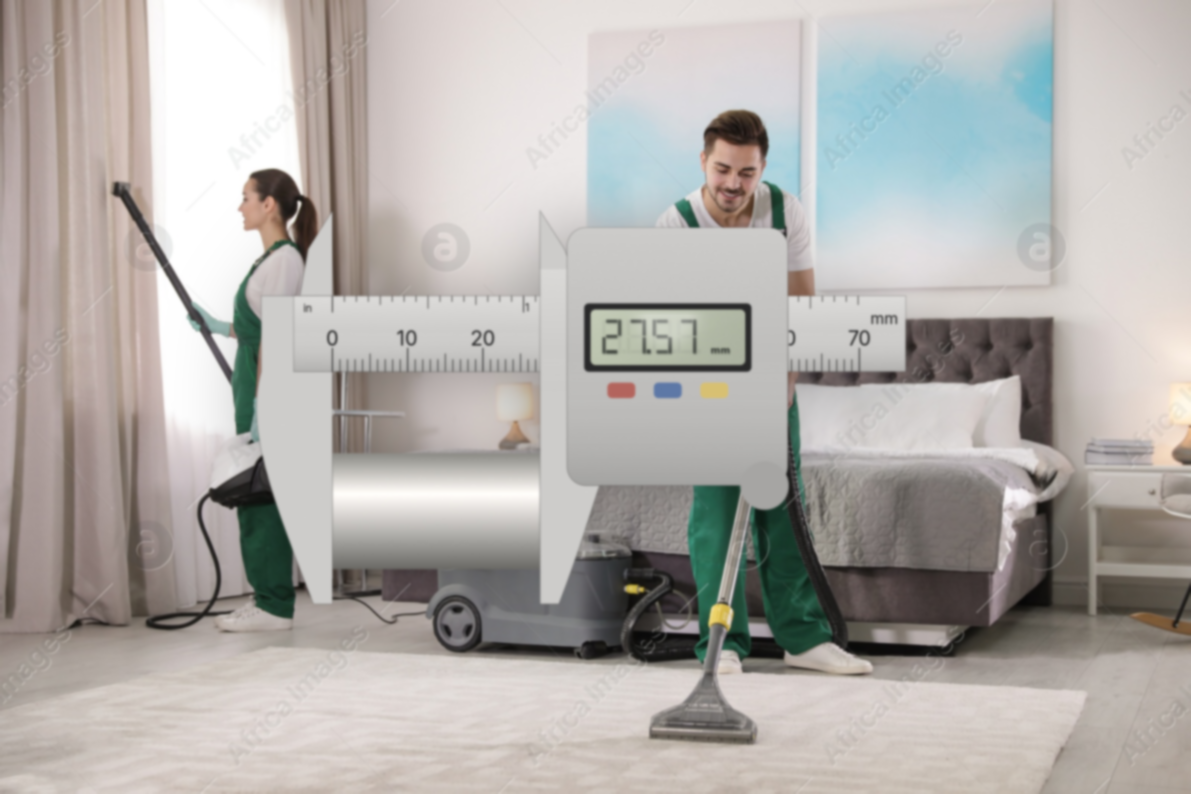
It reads 27.57 mm
